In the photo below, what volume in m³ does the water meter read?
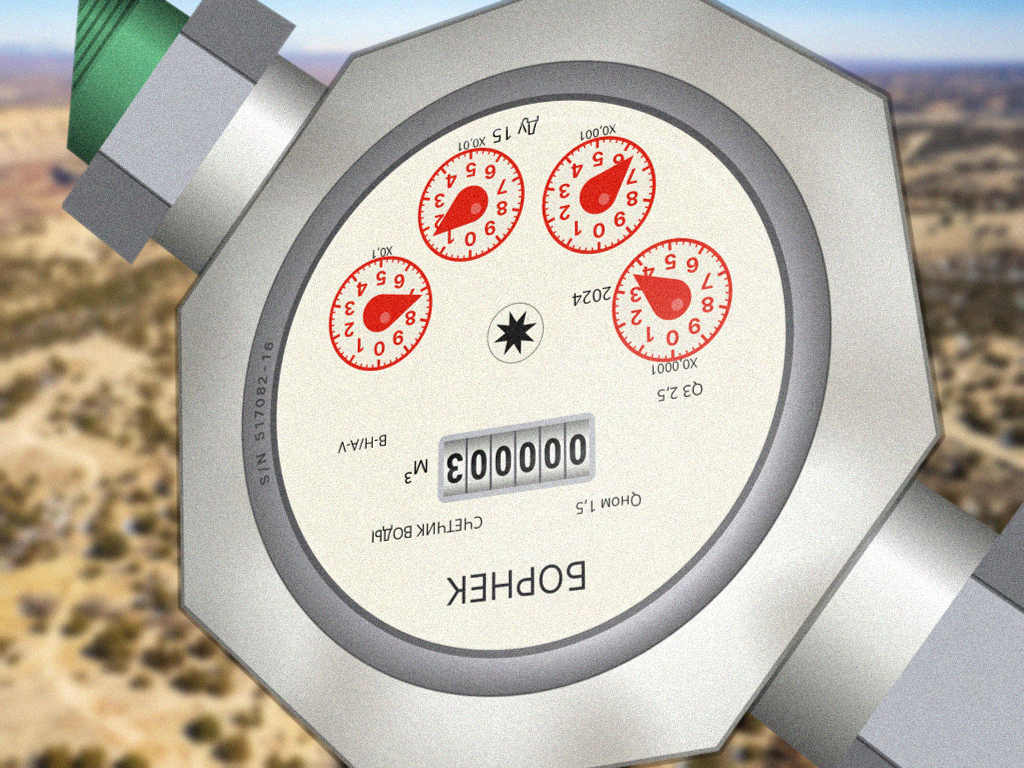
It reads 3.7163 m³
